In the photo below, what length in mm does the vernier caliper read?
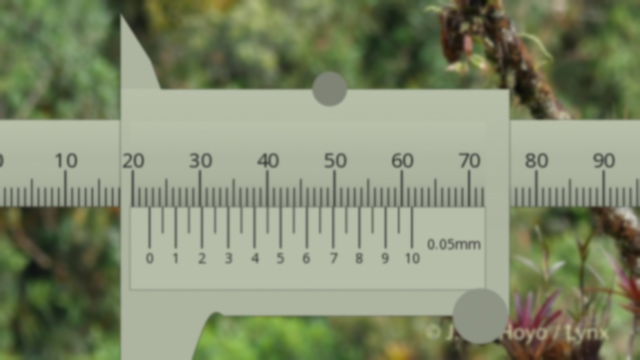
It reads 22.5 mm
